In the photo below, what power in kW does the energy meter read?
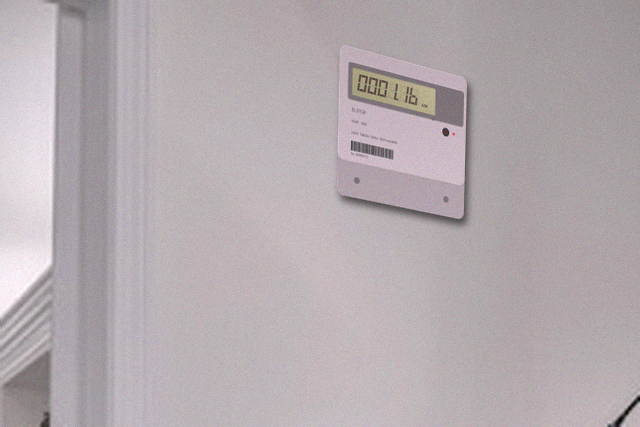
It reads 1.16 kW
